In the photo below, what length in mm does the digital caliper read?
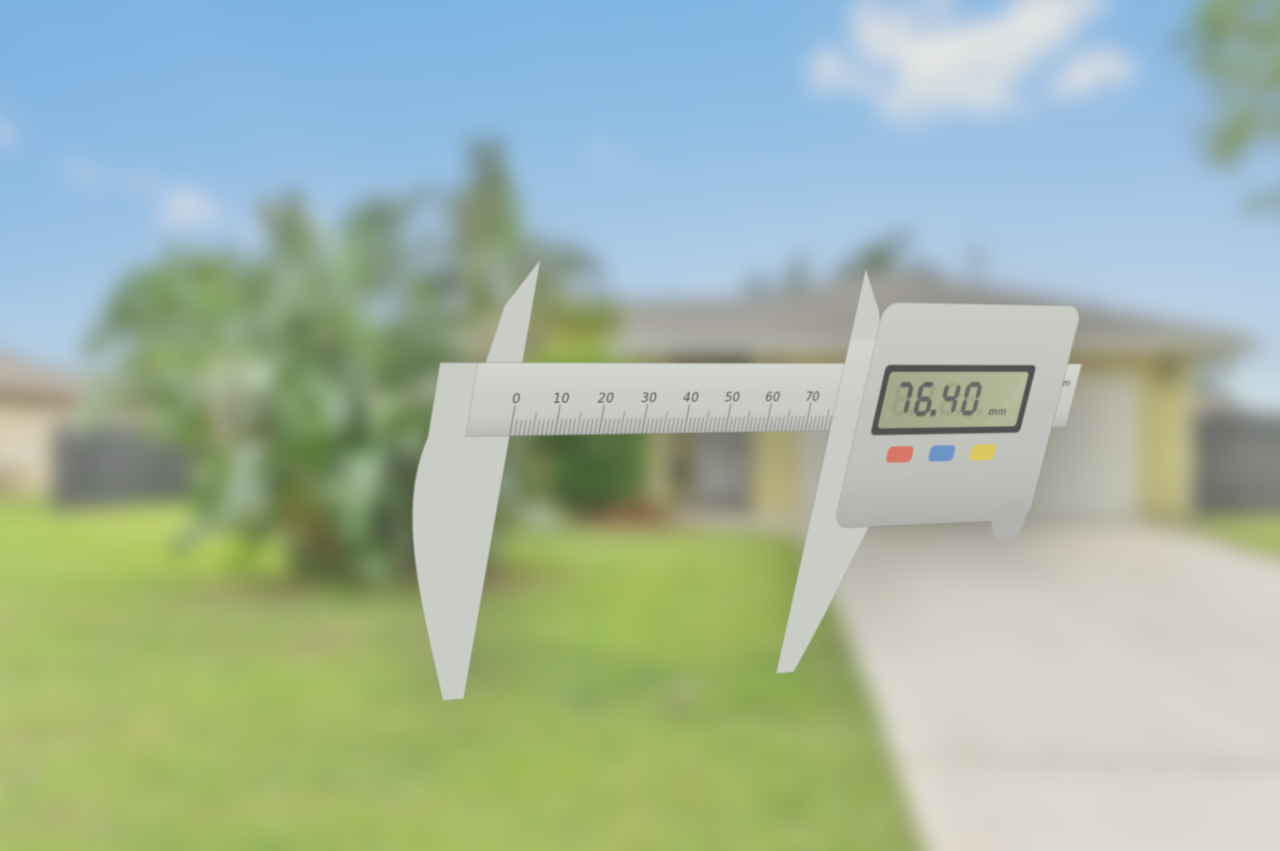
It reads 76.40 mm
